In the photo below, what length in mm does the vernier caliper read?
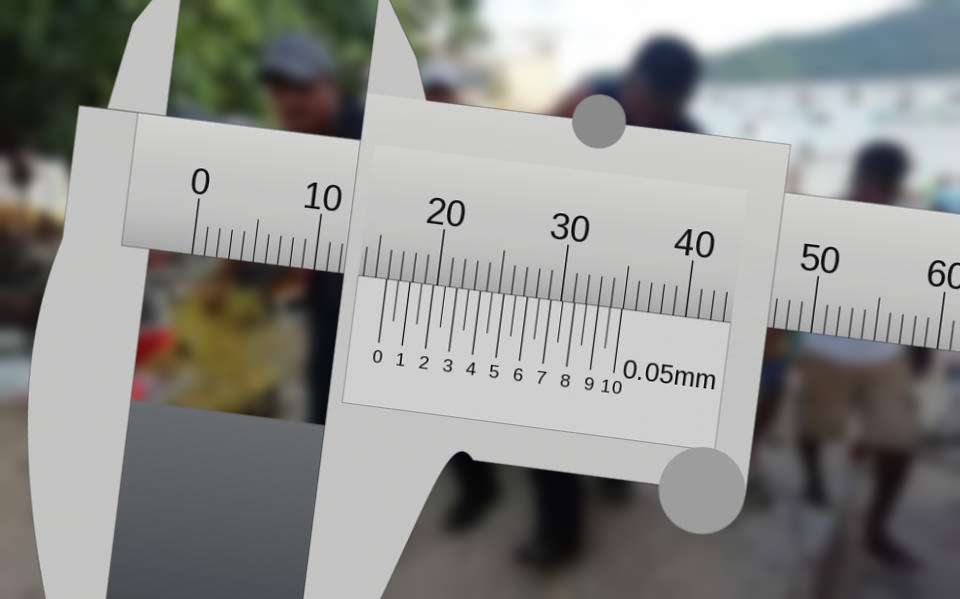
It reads 15.9 mm
